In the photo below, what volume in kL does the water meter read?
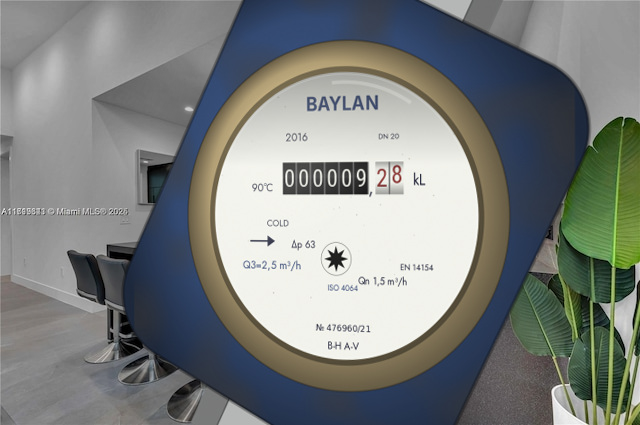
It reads 9.28 kL
